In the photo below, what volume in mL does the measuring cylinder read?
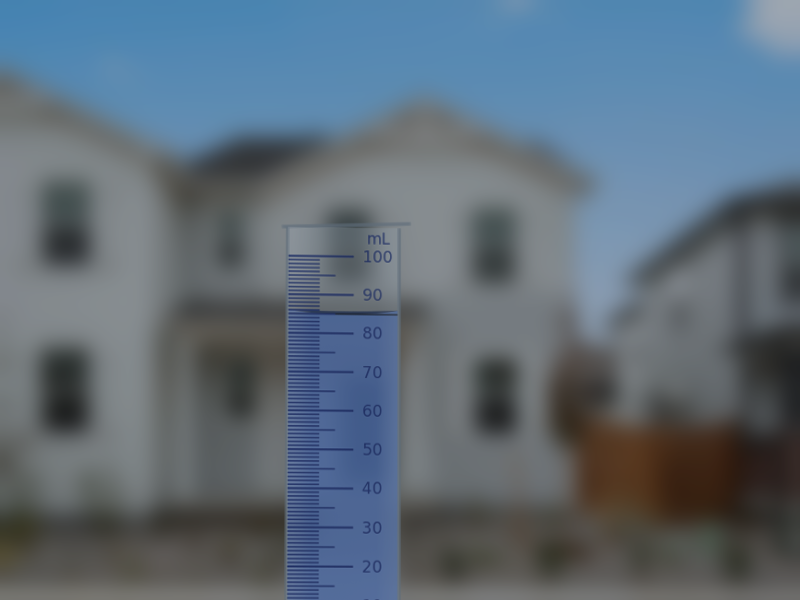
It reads 85 mL
